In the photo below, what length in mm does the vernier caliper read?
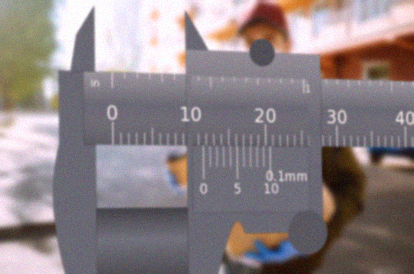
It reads 11.6 mm
